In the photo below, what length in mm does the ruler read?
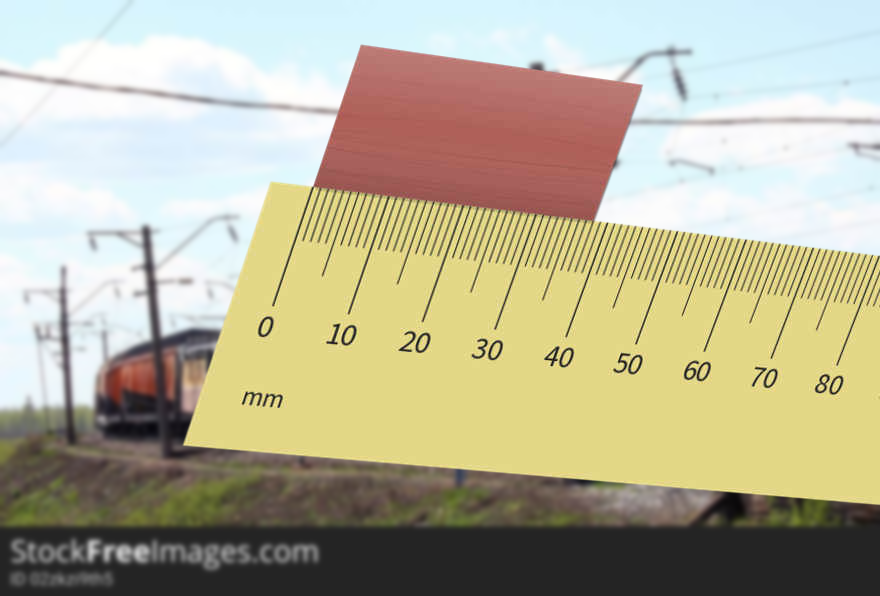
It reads 38 mm
